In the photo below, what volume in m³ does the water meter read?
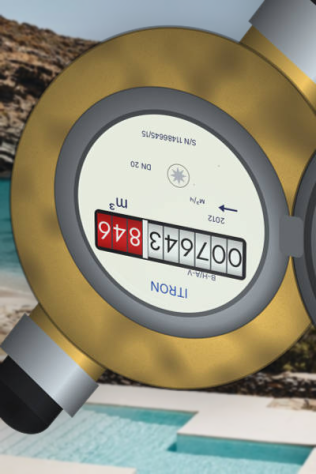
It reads 7643.846 m³
